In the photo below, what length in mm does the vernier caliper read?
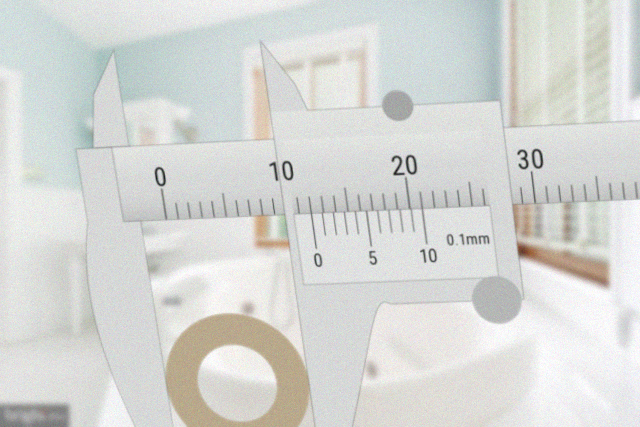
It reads 12.0 mm
